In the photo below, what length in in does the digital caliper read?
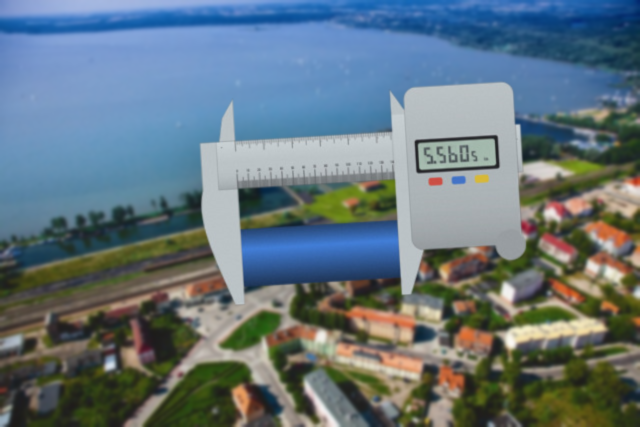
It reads 5.5605 in
